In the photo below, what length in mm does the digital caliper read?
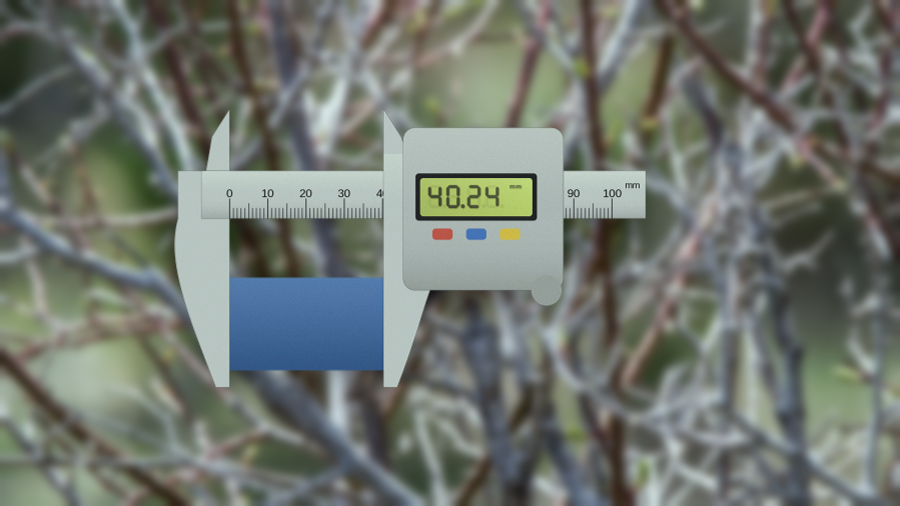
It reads 40.24 mm
